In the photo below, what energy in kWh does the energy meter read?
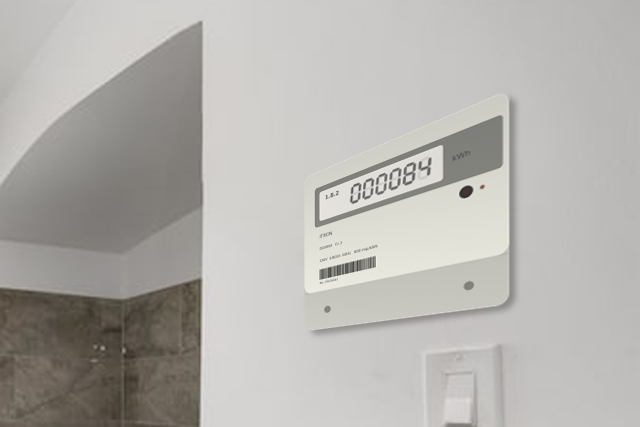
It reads 84 kWh
